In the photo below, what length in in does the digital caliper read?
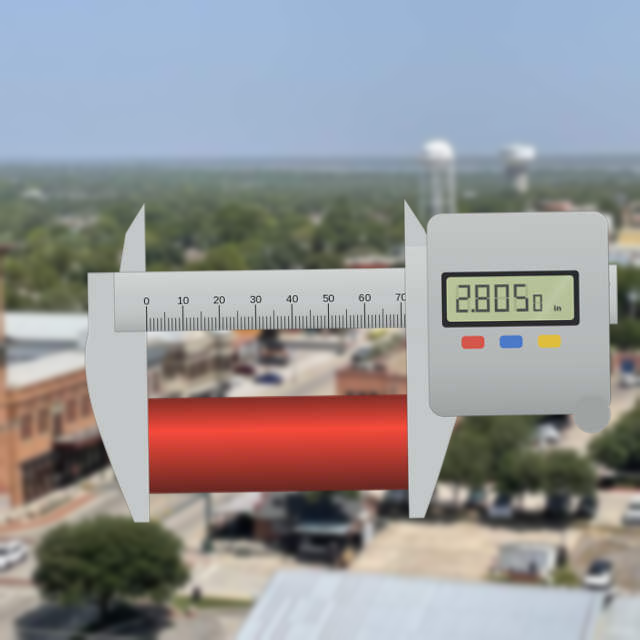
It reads 2.8050 in
